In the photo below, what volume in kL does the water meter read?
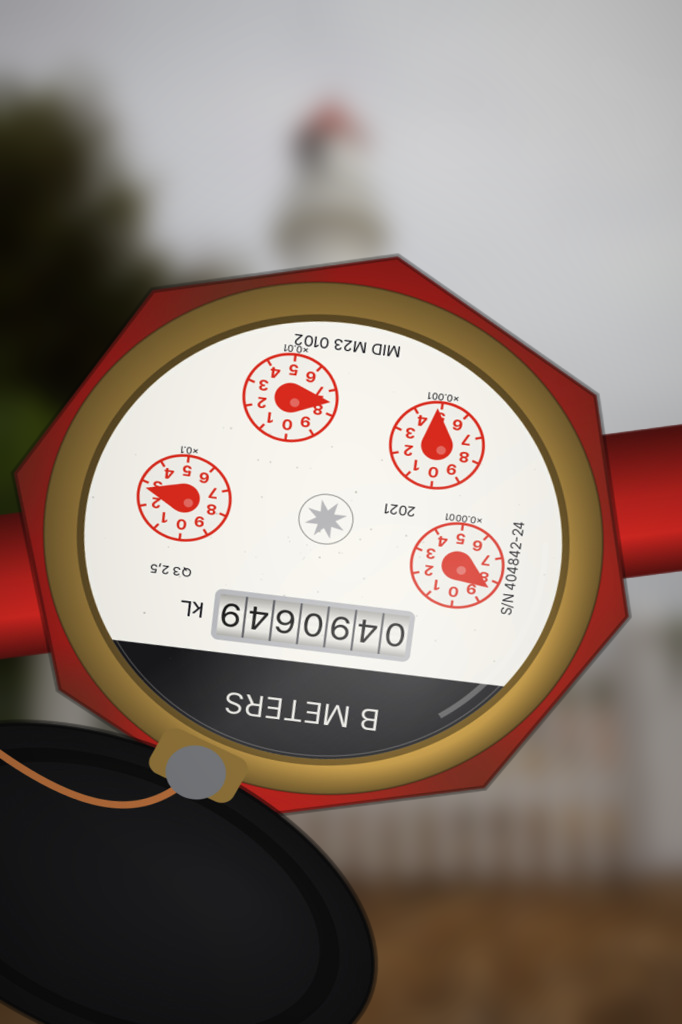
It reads 490649.2748 kL
